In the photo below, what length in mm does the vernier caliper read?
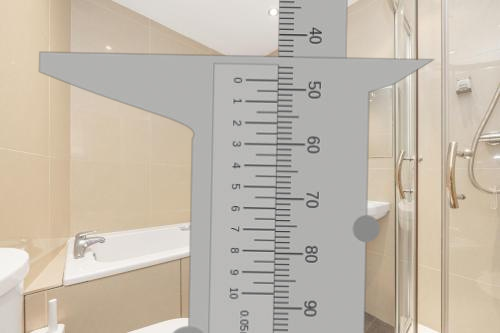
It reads 48.4 mm
